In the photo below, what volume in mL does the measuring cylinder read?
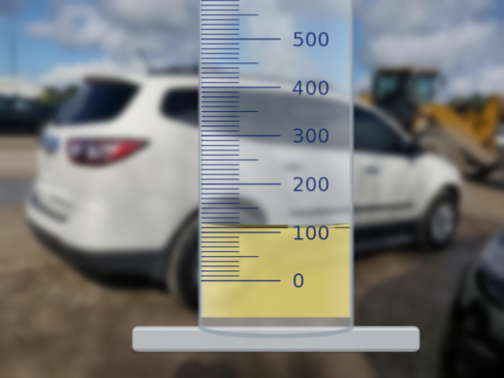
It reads 110 mL
